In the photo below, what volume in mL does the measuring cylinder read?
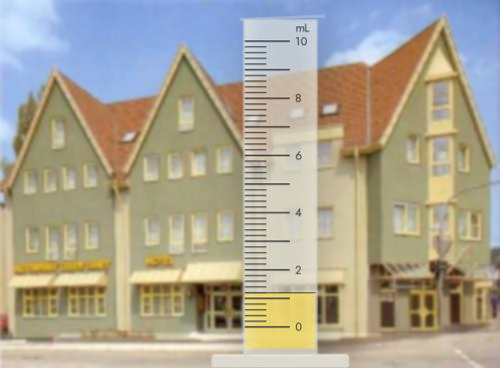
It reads 1.2 mL
